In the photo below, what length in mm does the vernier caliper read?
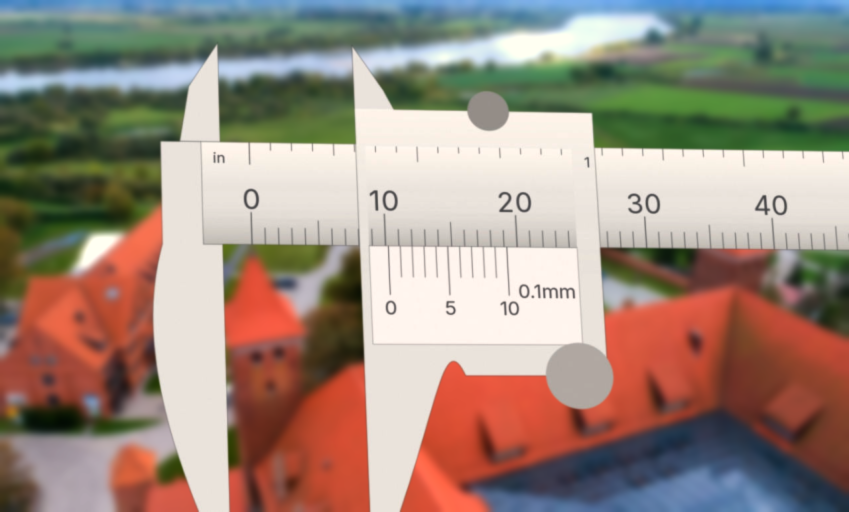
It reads 10.2 mm
